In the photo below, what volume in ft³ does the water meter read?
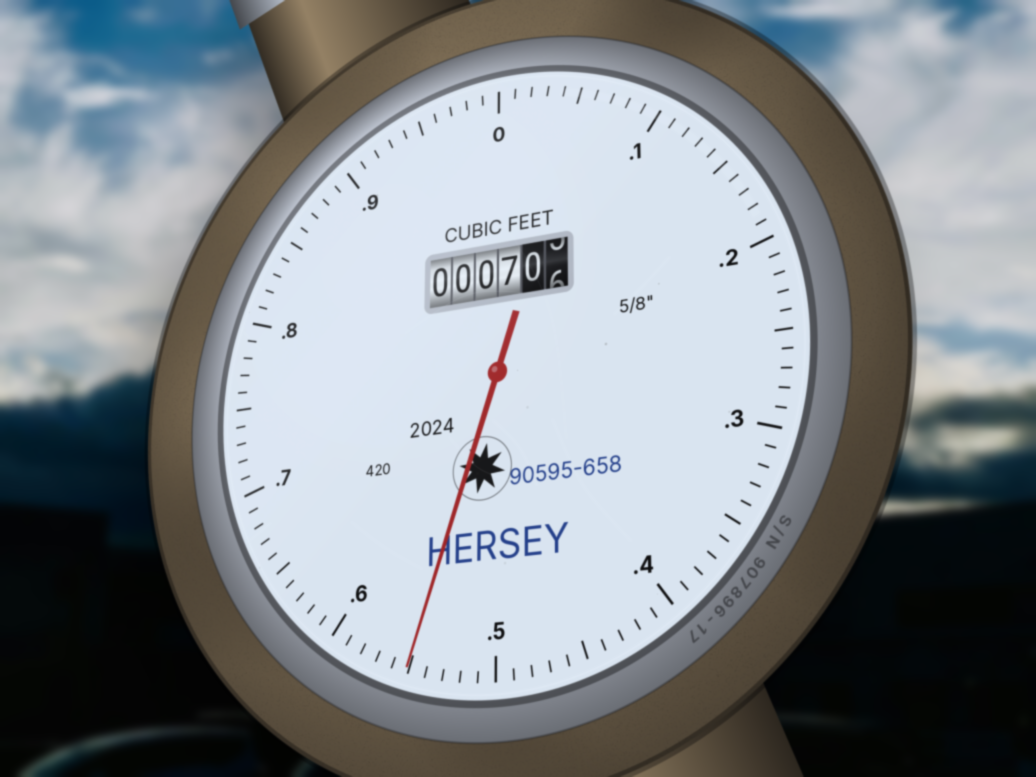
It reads 705.55 ft³
